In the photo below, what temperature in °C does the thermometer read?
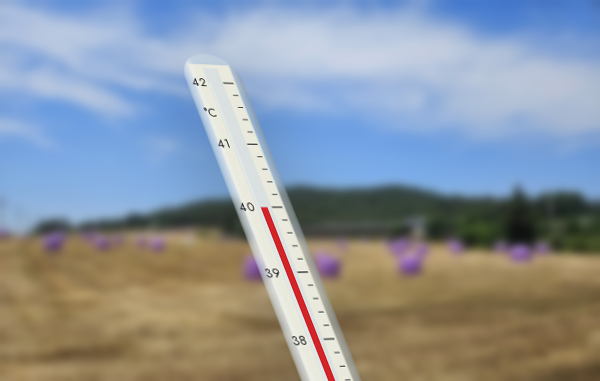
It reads 40 °C
